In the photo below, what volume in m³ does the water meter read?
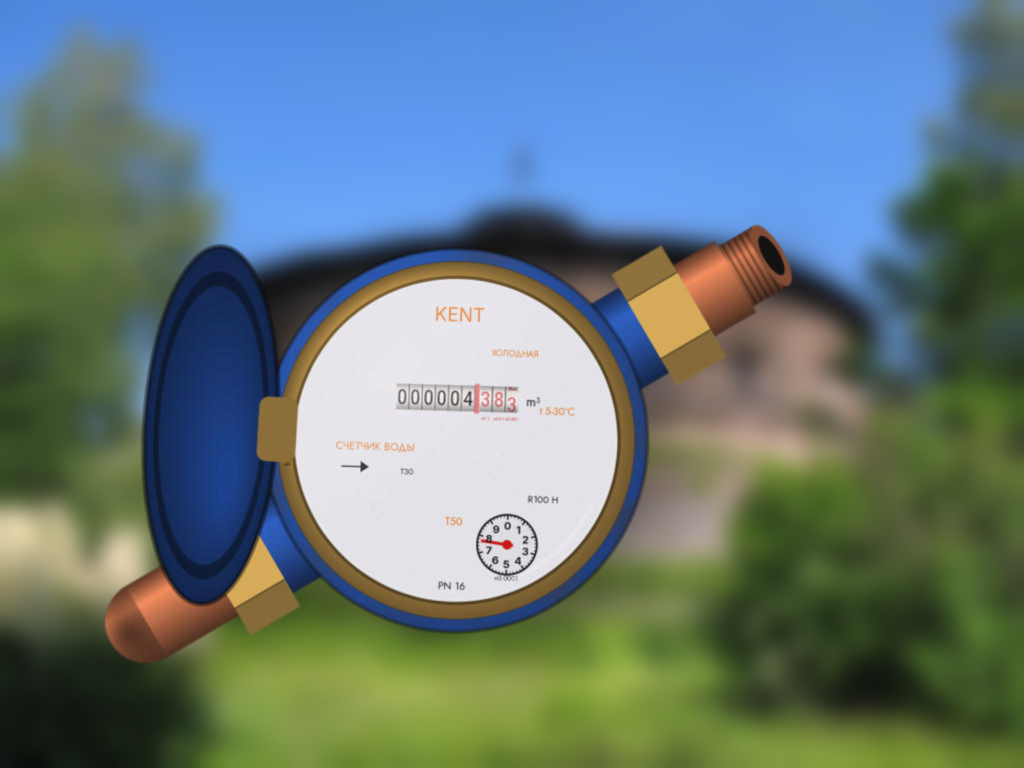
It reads 4.3827 m³
